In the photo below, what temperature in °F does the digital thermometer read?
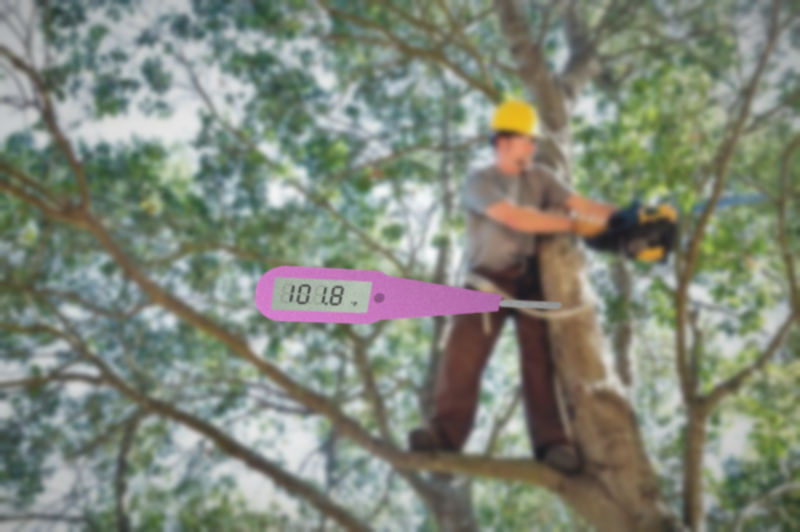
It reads 101.8 °F
